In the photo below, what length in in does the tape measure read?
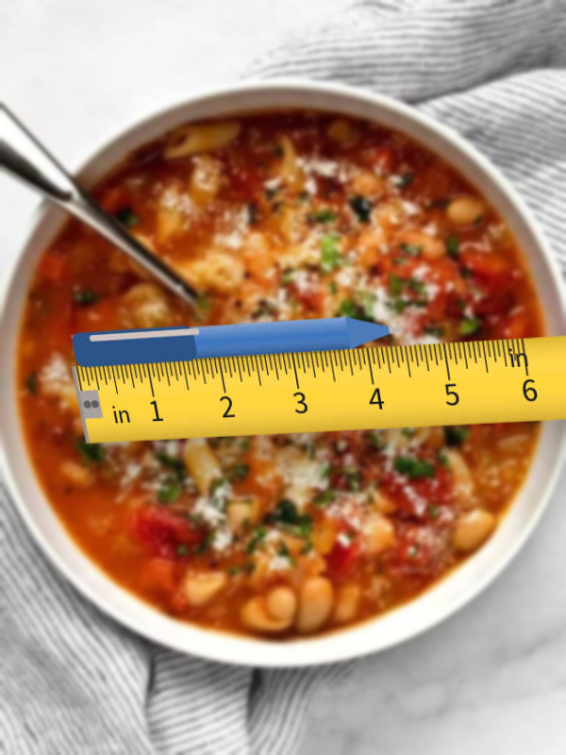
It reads 4.5 in
